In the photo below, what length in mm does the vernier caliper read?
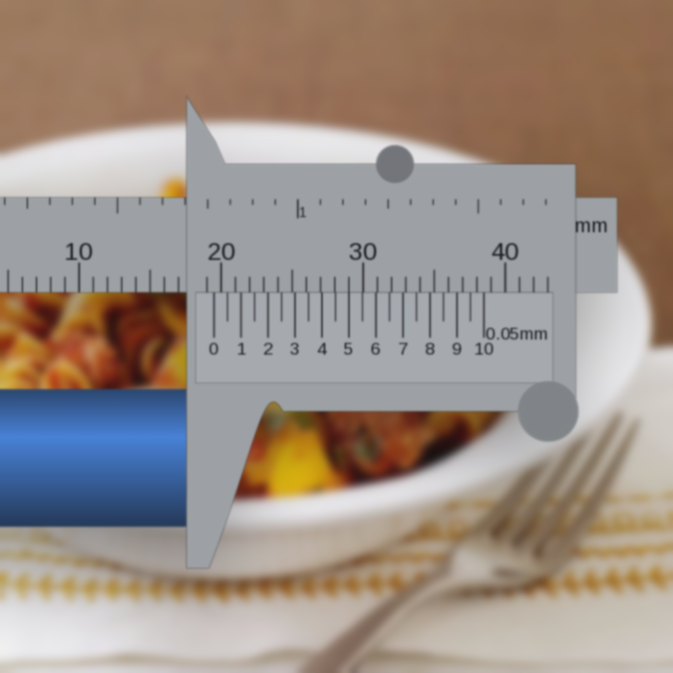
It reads 19.5 mm
